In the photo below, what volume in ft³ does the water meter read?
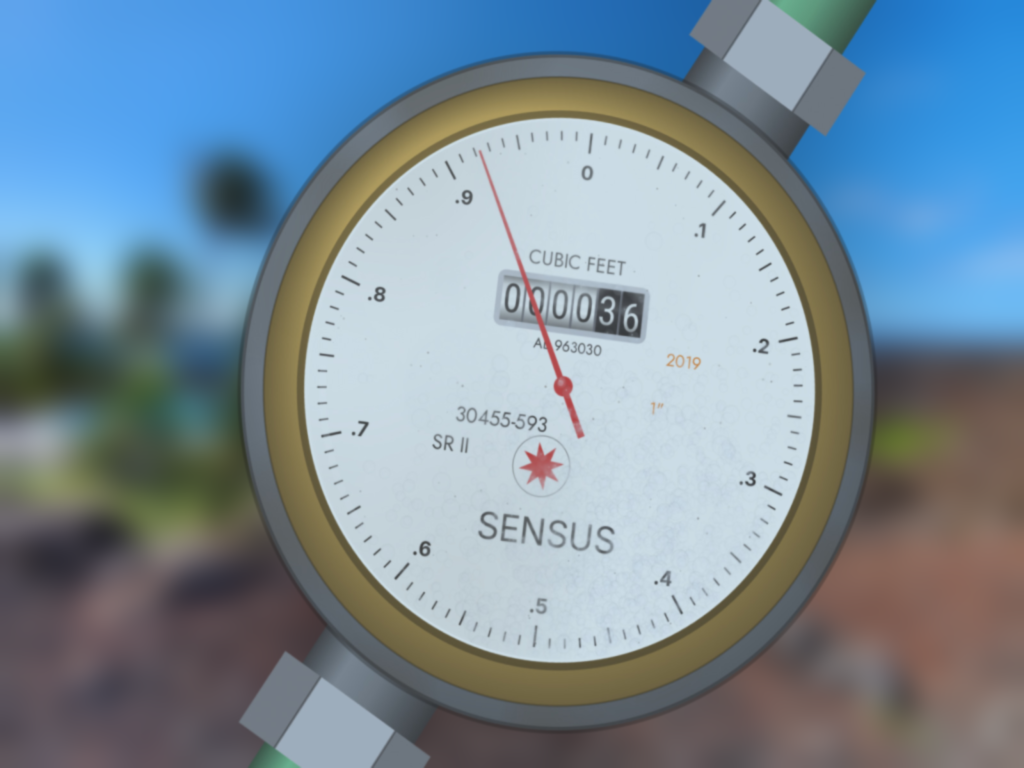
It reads 35.92 ft³
